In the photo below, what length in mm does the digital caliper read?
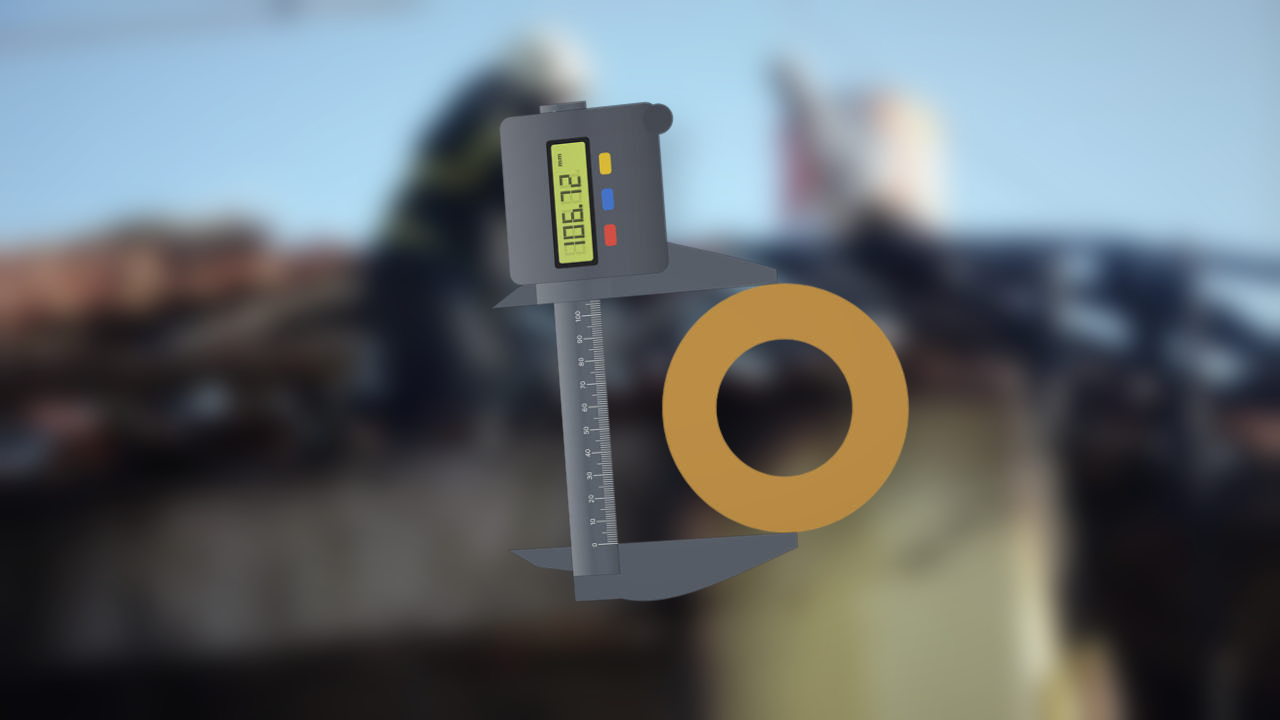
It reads 106.72 mm
